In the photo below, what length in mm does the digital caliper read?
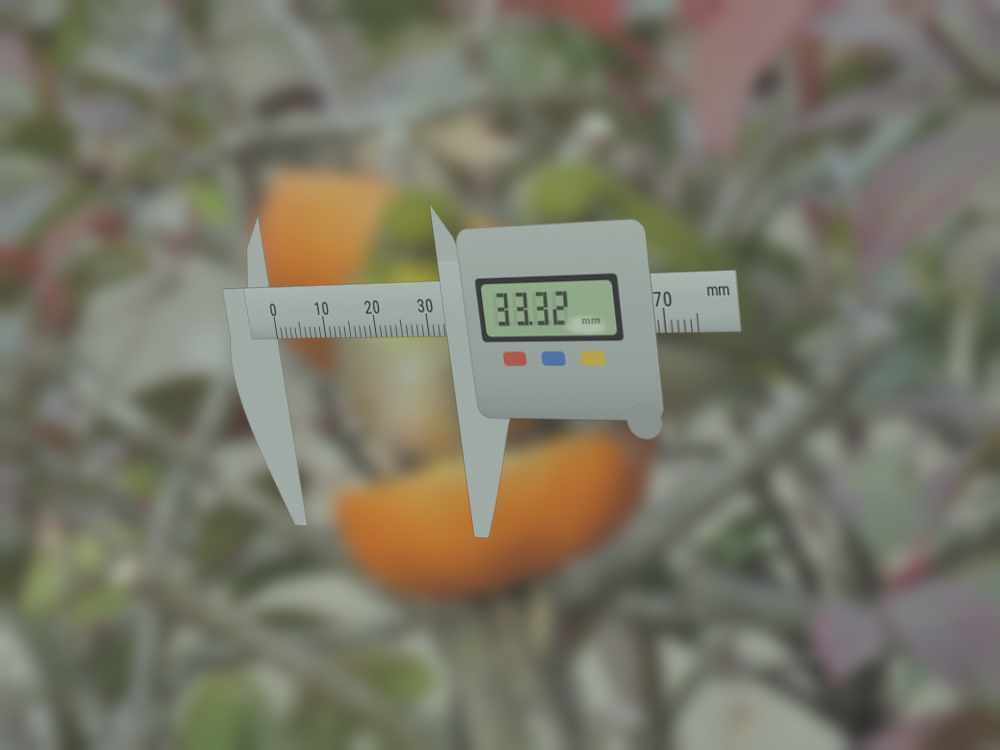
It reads 33.32 mm
